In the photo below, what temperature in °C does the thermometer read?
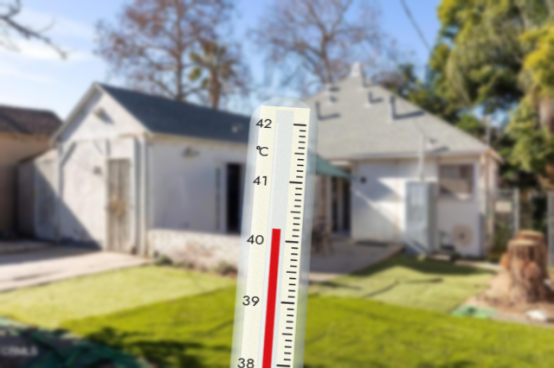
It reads 40.2 °C
